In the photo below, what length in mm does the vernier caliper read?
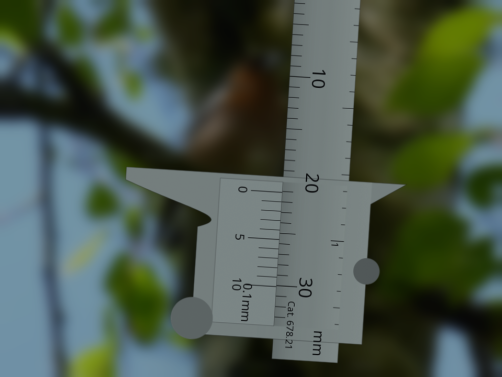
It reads 21.1 mm
